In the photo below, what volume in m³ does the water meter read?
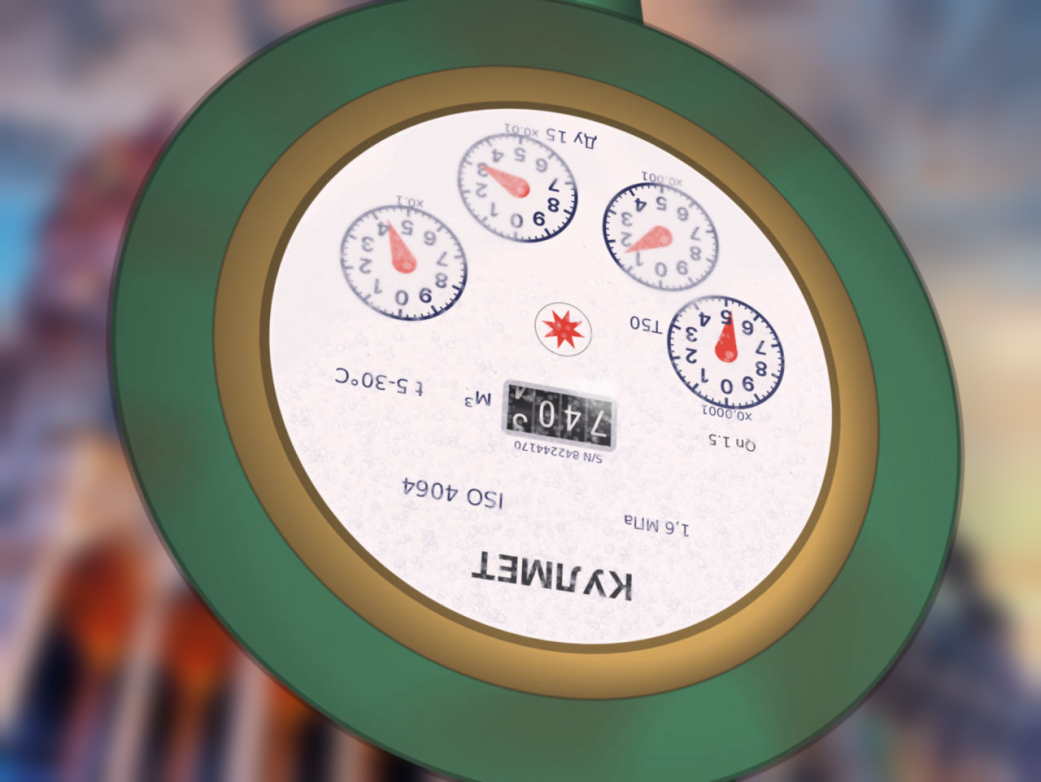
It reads 7403.4315 m³
